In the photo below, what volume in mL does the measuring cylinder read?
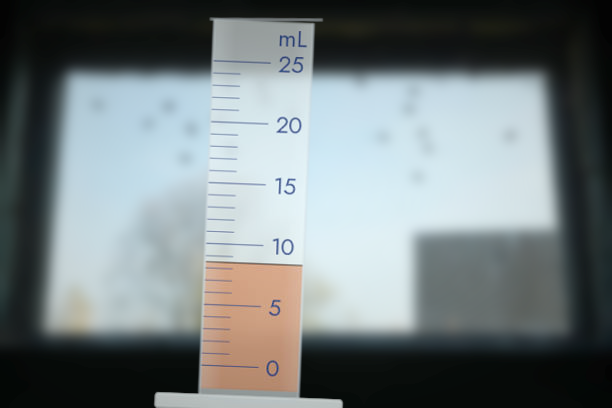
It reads 8.5 mL
